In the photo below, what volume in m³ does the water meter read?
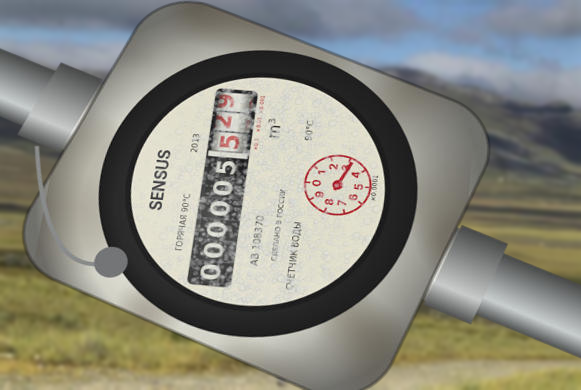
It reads 5.5293 m³
